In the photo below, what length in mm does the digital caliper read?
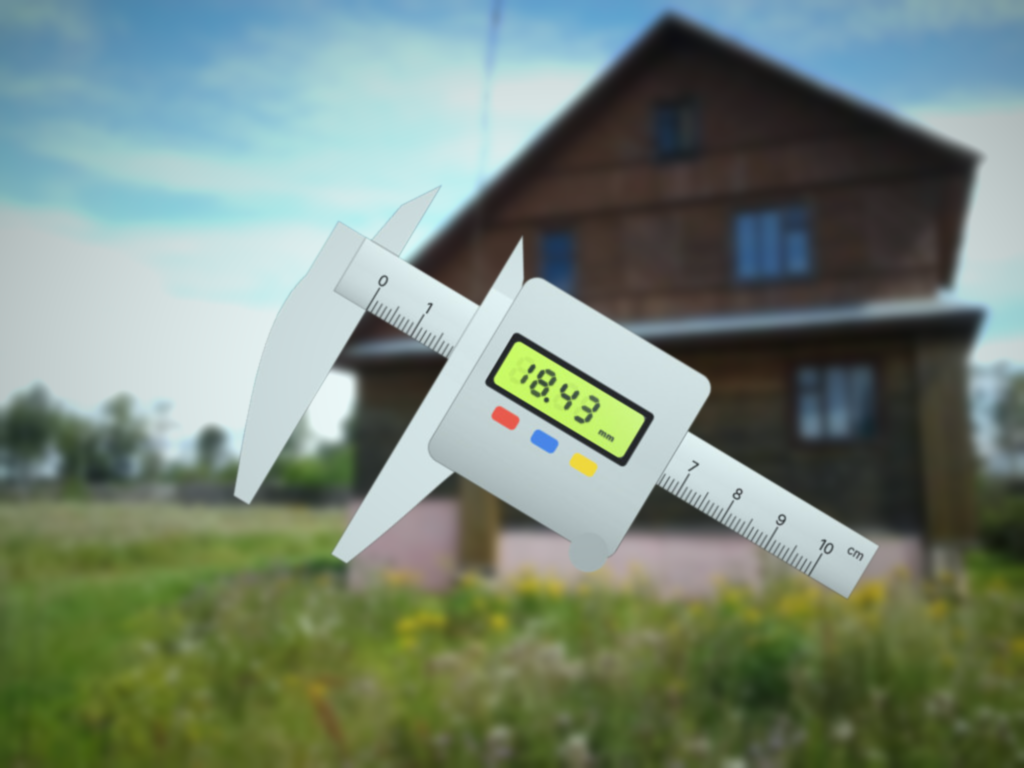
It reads 18.43 mm
